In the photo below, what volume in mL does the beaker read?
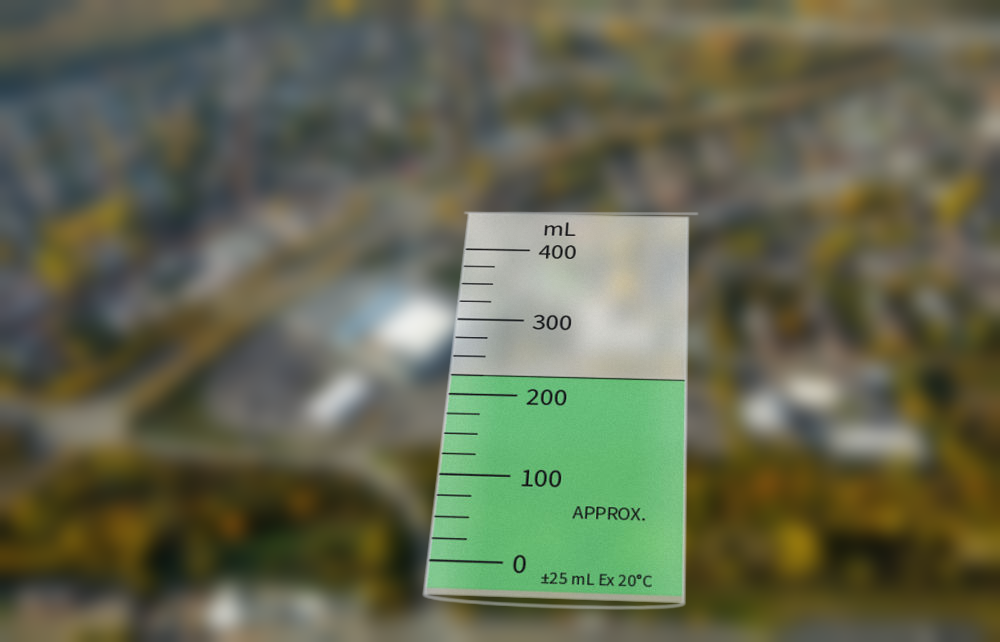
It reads 225 mL
